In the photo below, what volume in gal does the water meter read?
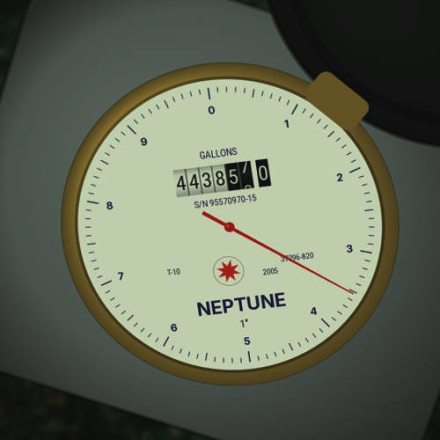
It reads 4438573.5 gal
